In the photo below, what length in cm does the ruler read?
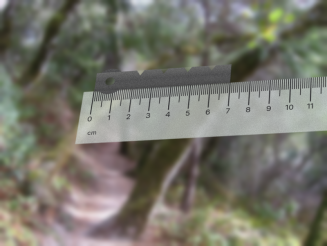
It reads 7 cm
